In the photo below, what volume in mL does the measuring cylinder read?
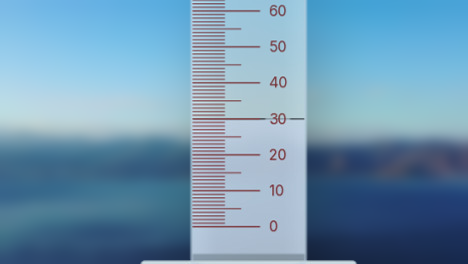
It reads 30 mL
